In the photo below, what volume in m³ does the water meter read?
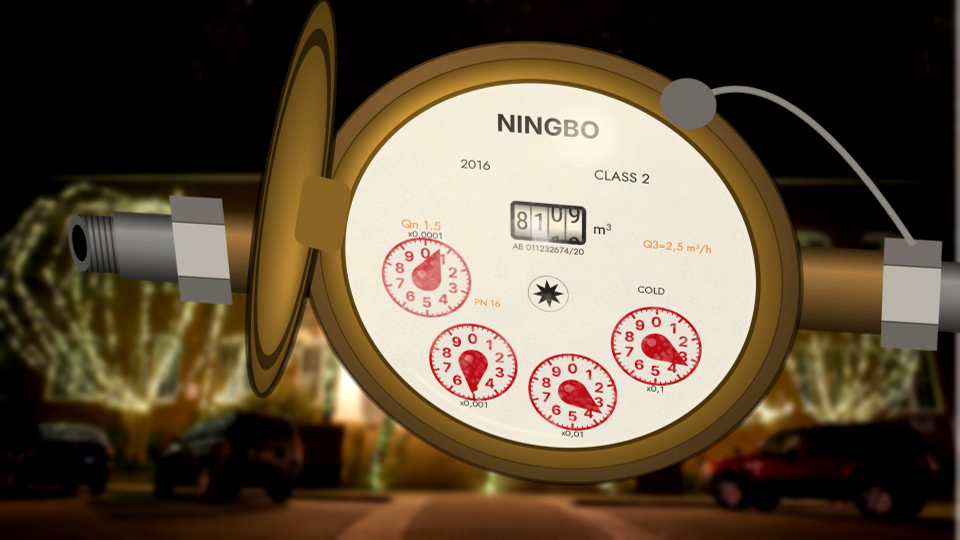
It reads 8109.3350 m³
